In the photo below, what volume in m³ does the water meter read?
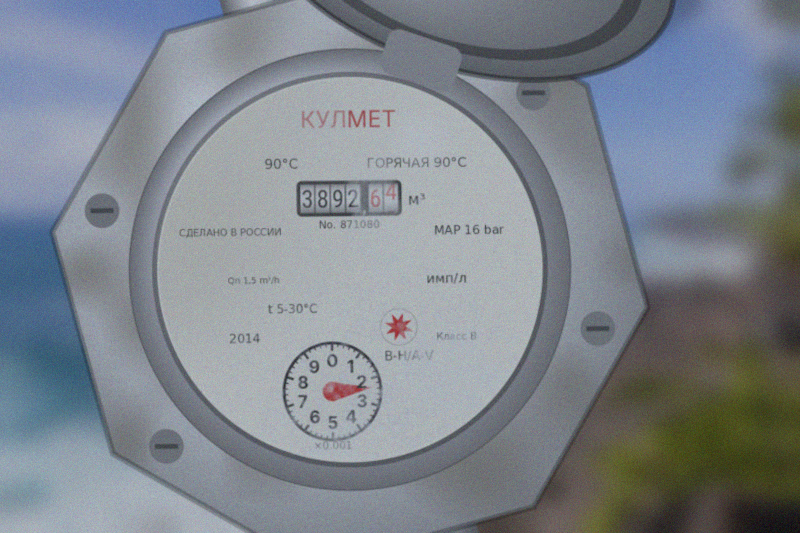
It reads 3892.642 m³
